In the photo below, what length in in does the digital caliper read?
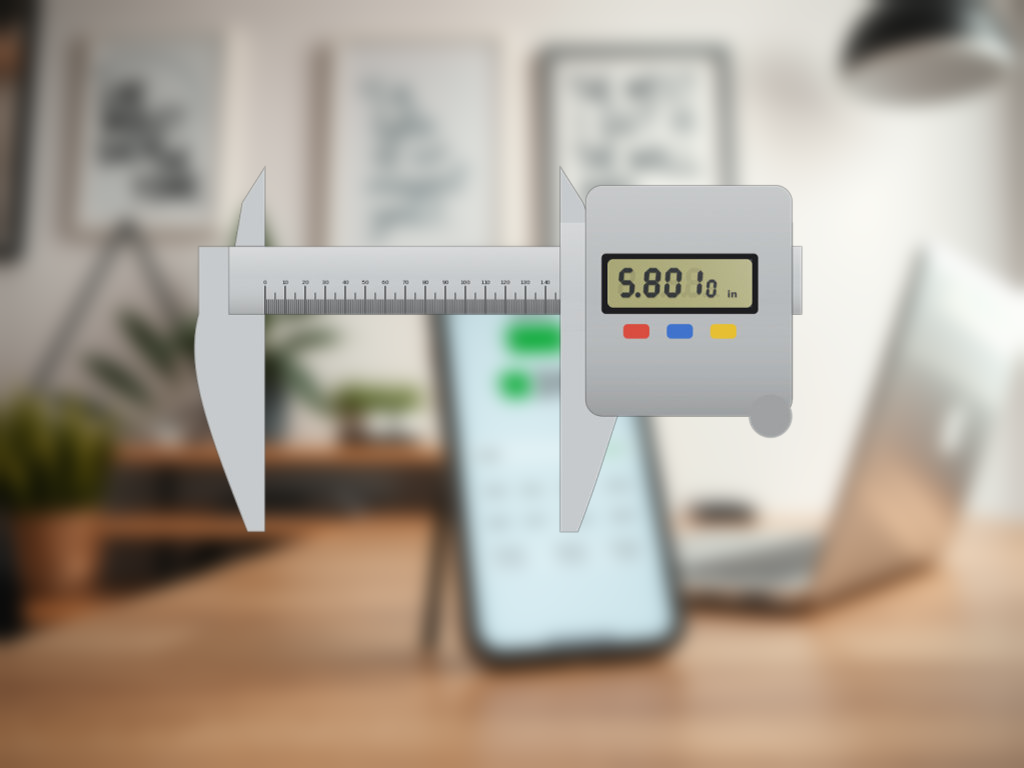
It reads 5.8010 in
